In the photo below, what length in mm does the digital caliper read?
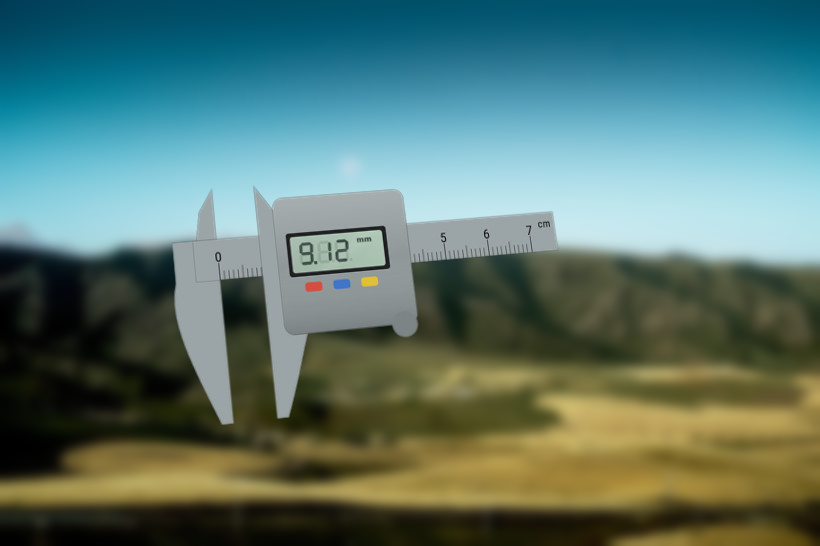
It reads 9.12 mm
